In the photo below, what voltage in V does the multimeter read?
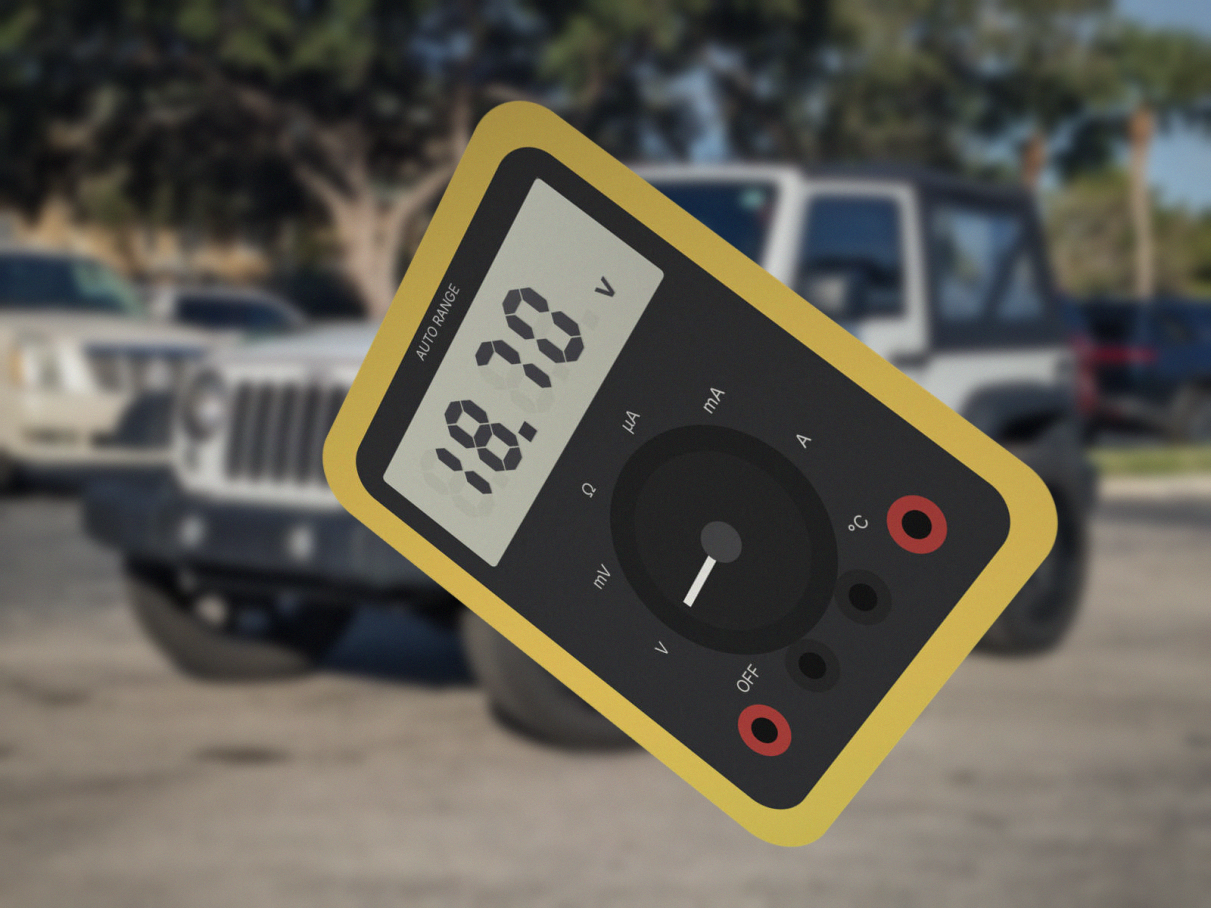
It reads 18.70 V
